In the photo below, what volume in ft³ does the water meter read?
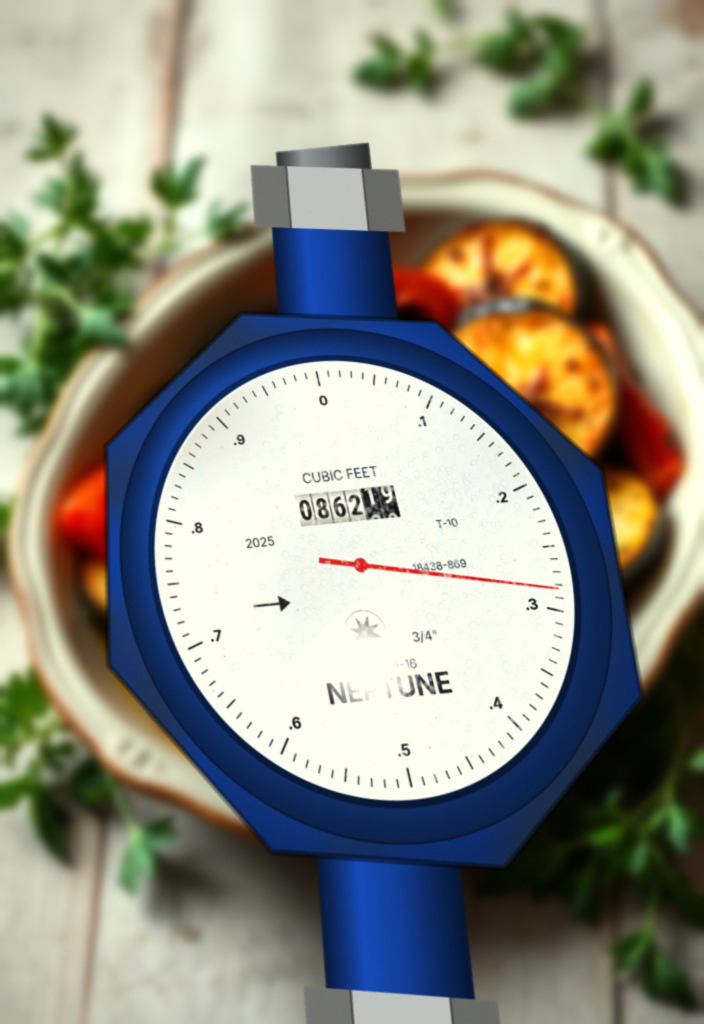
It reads 86219.28 ft³
